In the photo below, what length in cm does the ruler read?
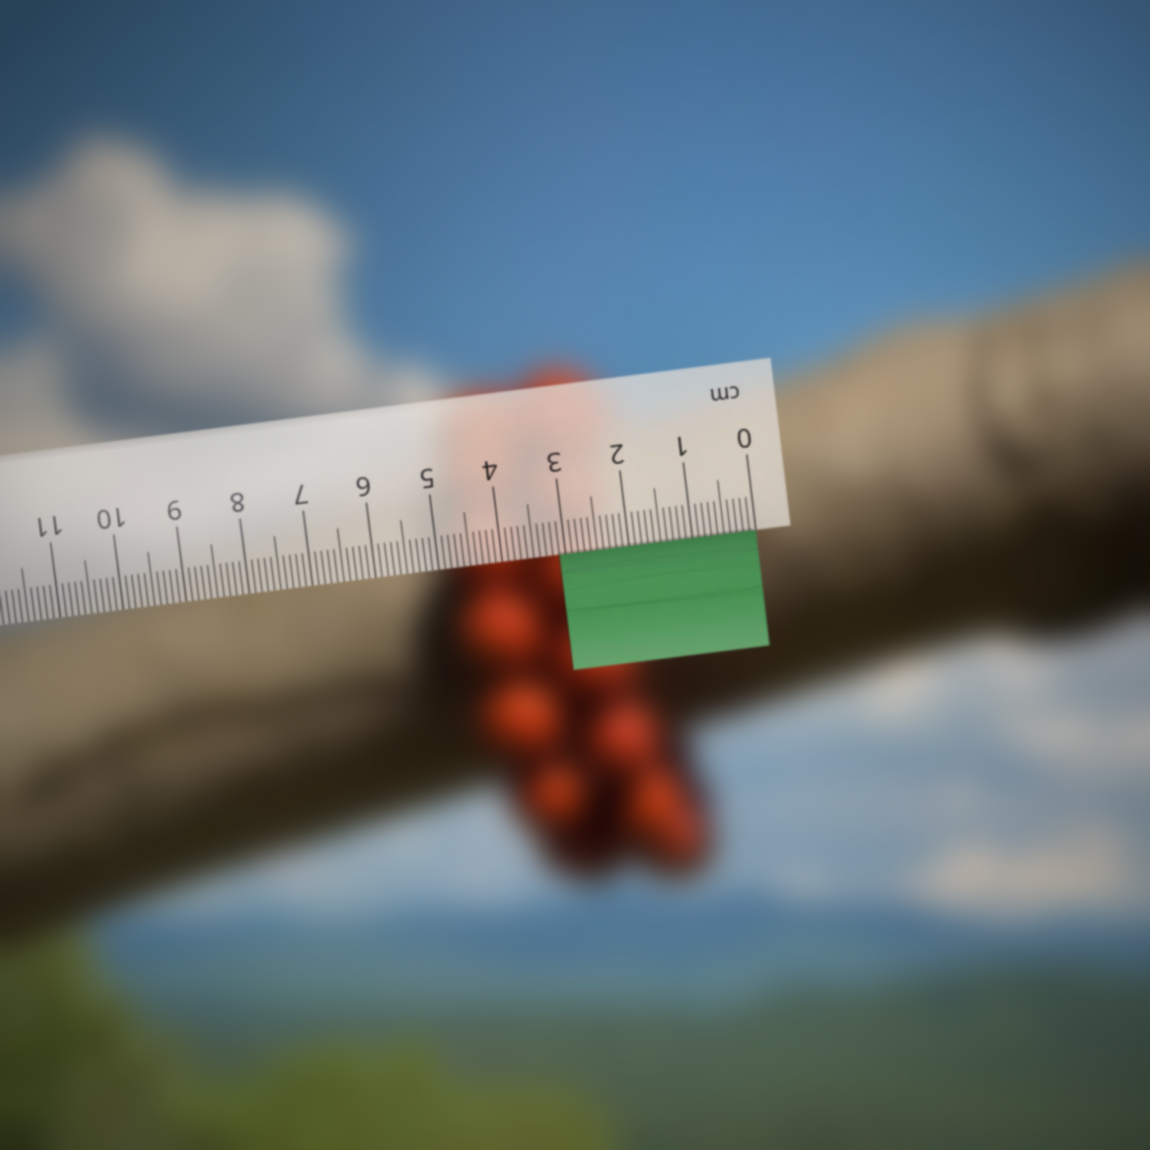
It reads 3.1 cm
